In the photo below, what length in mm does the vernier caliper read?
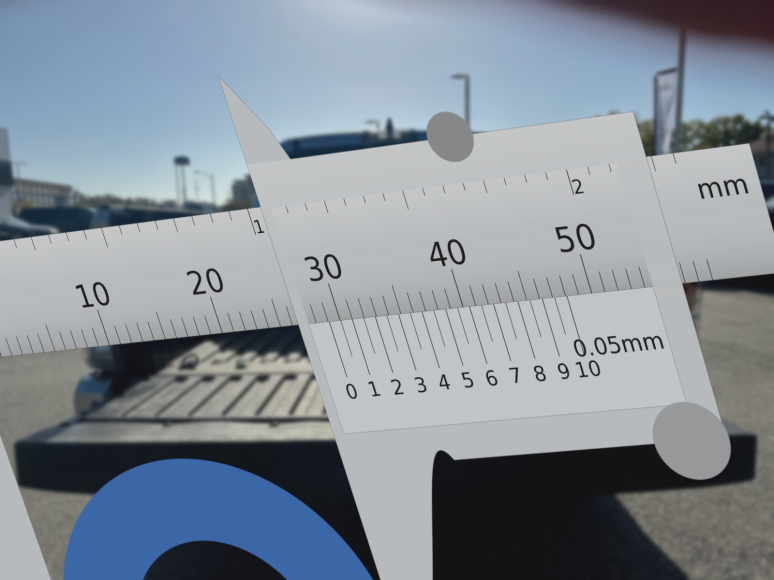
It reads 29.1 mm
